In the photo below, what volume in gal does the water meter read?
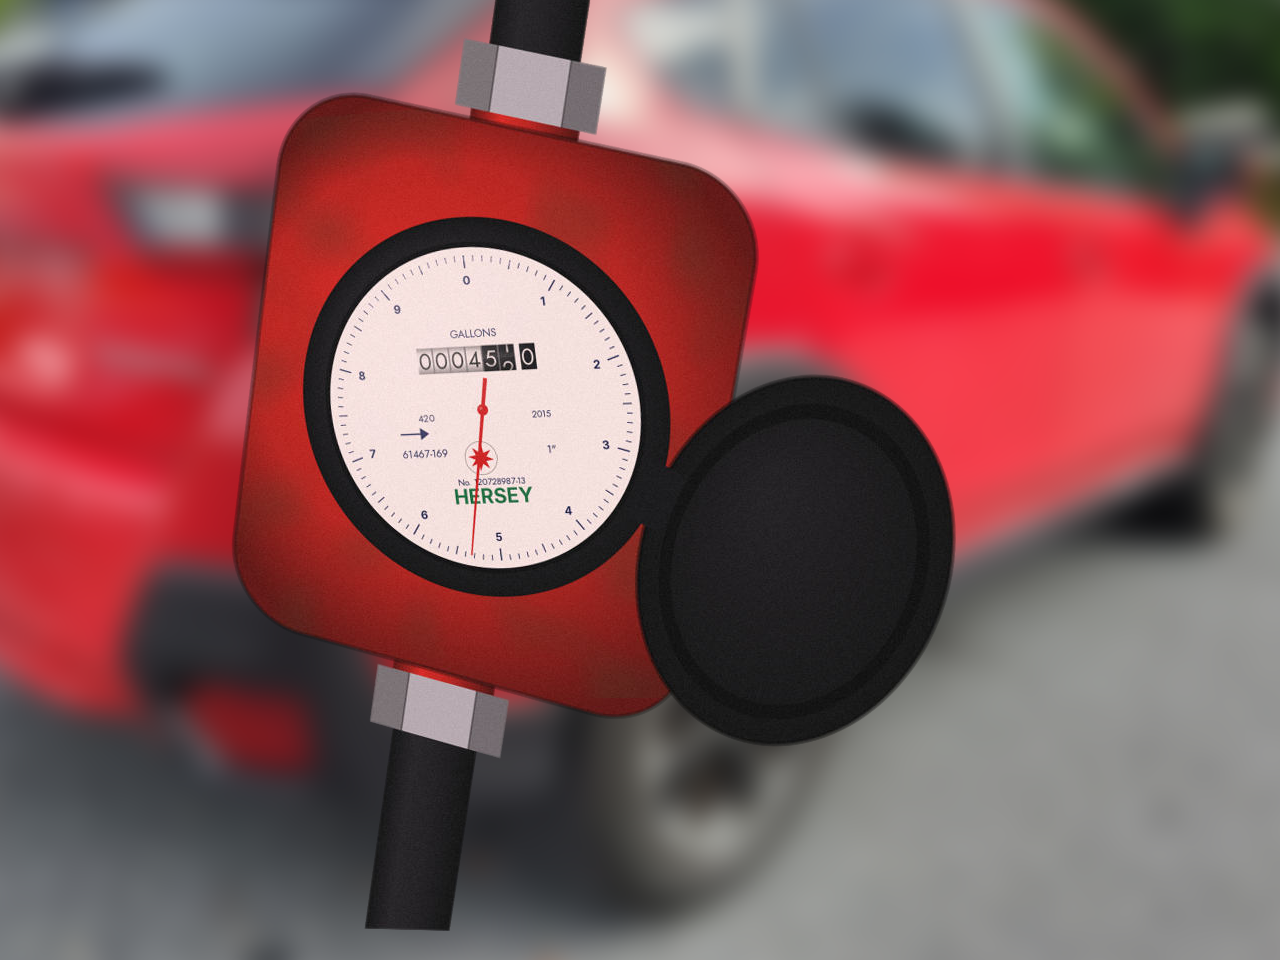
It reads 4515.3 gal
